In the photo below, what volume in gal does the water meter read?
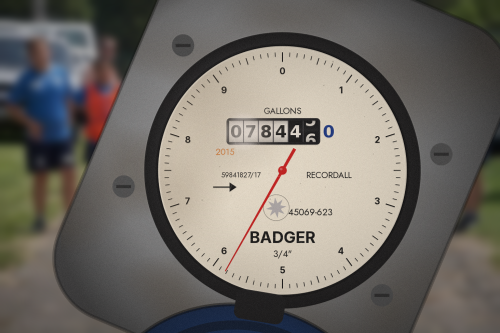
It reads 784455.8 gal
